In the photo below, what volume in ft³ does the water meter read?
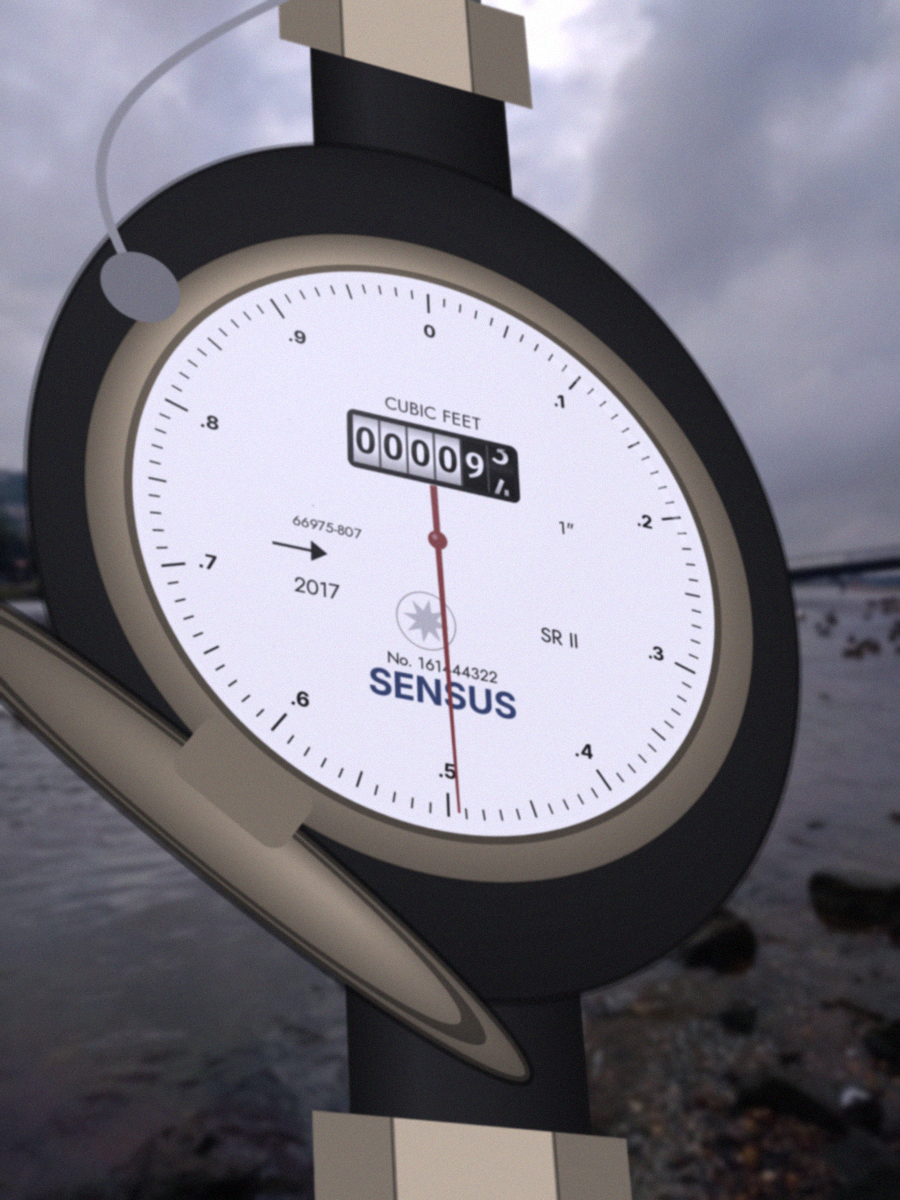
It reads 93.49 ft³
